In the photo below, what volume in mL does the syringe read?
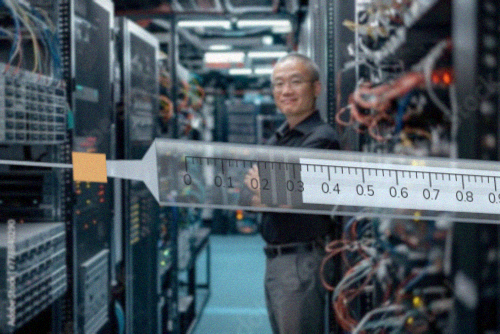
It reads 0.2 mL
